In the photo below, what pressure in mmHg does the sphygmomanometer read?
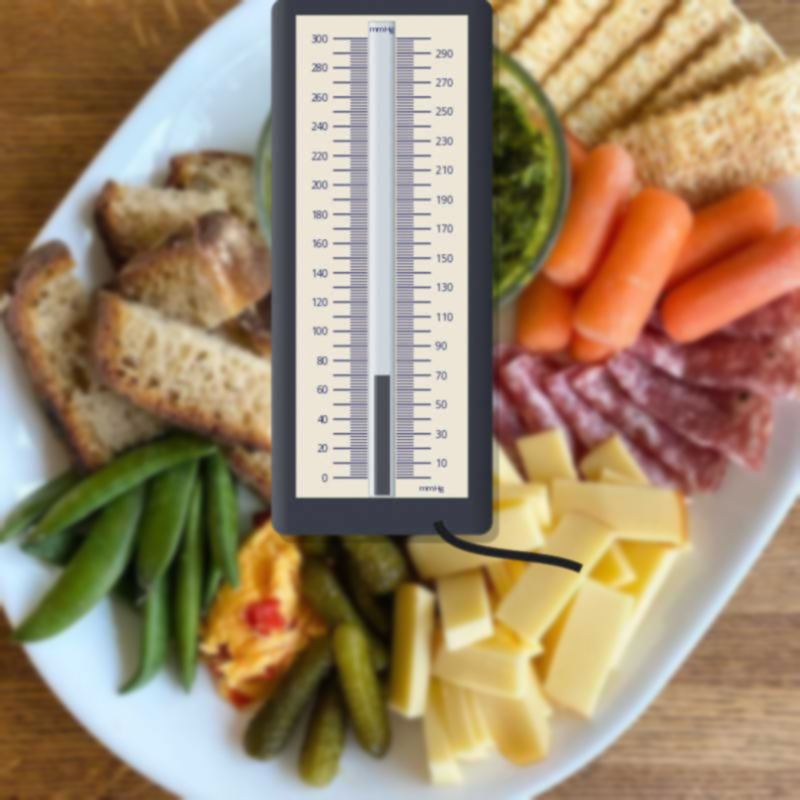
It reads 70 mmHg
